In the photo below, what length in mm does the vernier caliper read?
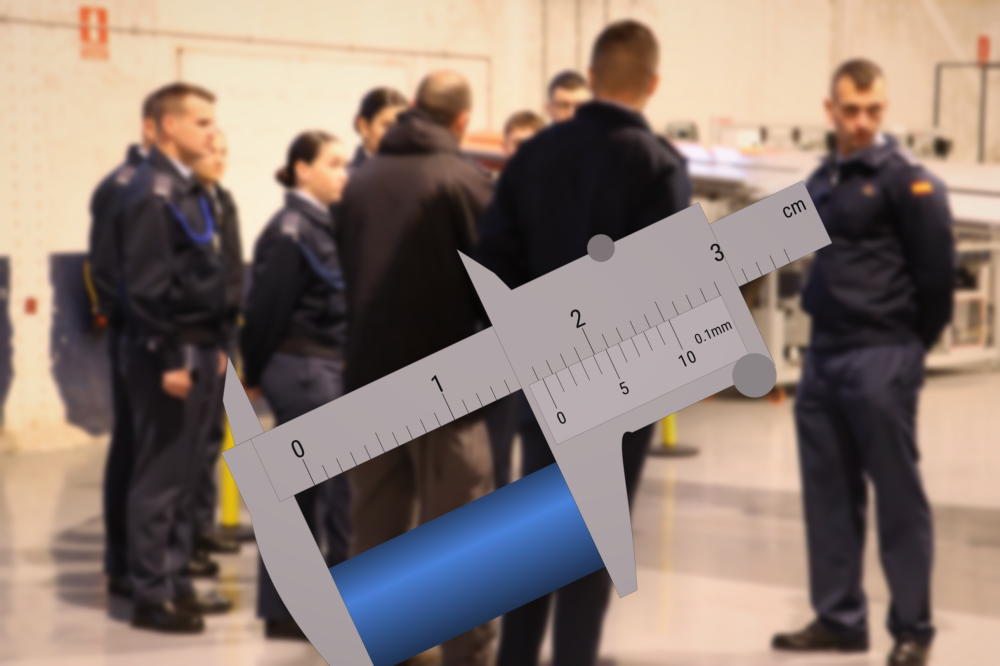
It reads 16.3 mm
